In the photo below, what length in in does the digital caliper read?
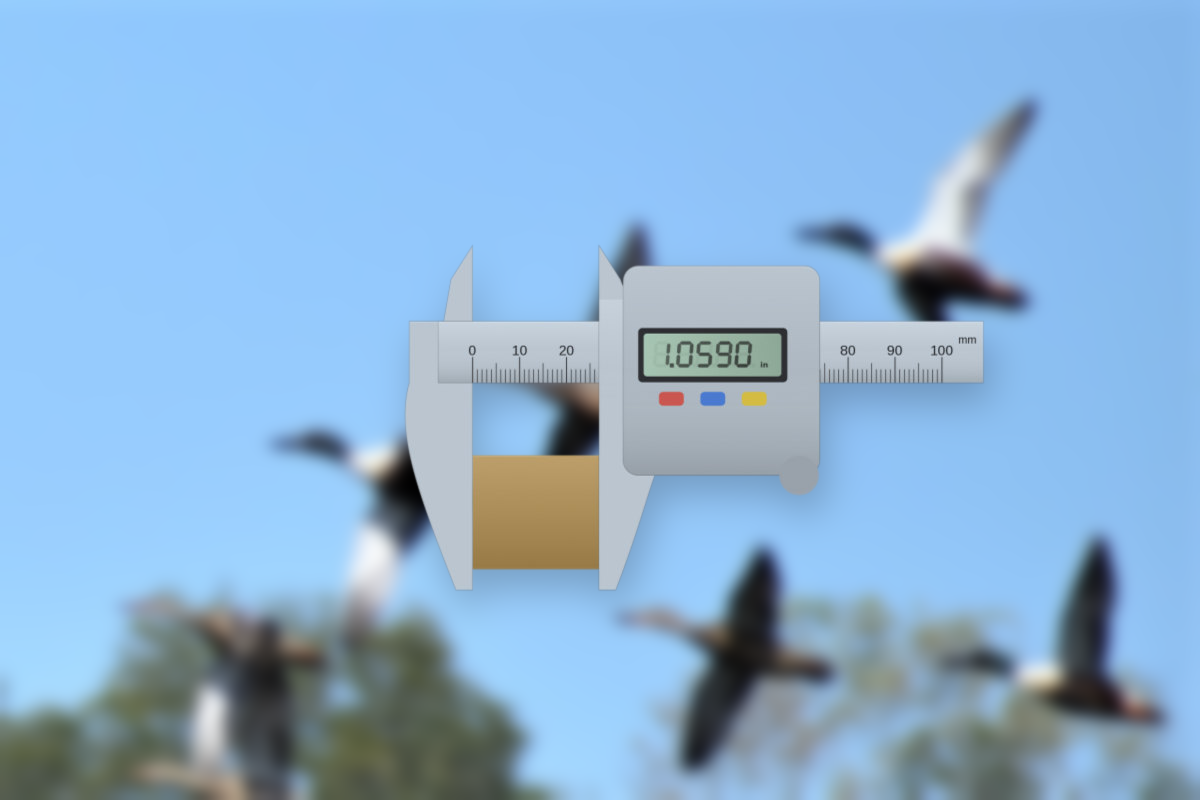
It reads 1.0590 in
